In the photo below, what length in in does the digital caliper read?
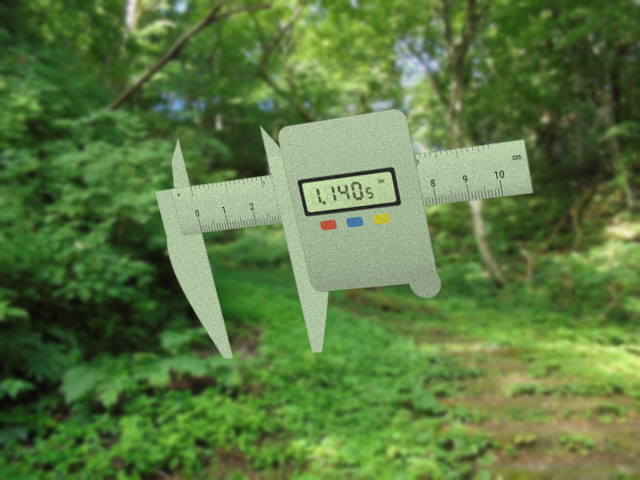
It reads 1.1405 in
